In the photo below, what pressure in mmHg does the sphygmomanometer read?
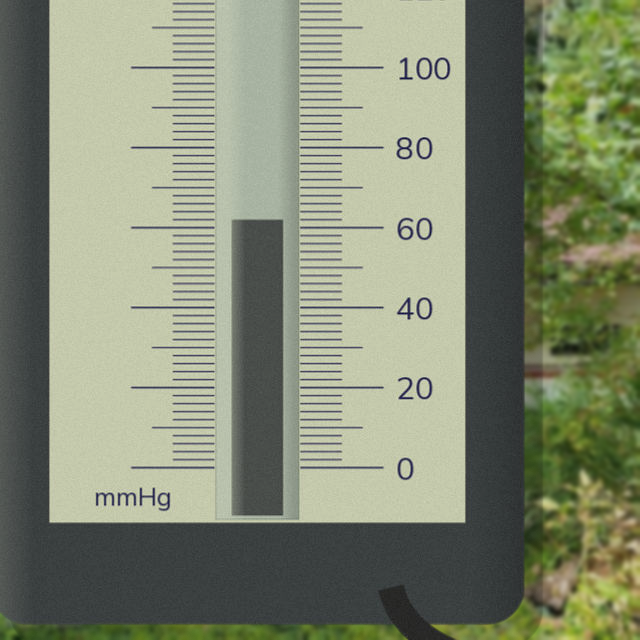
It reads 62 mmHg
